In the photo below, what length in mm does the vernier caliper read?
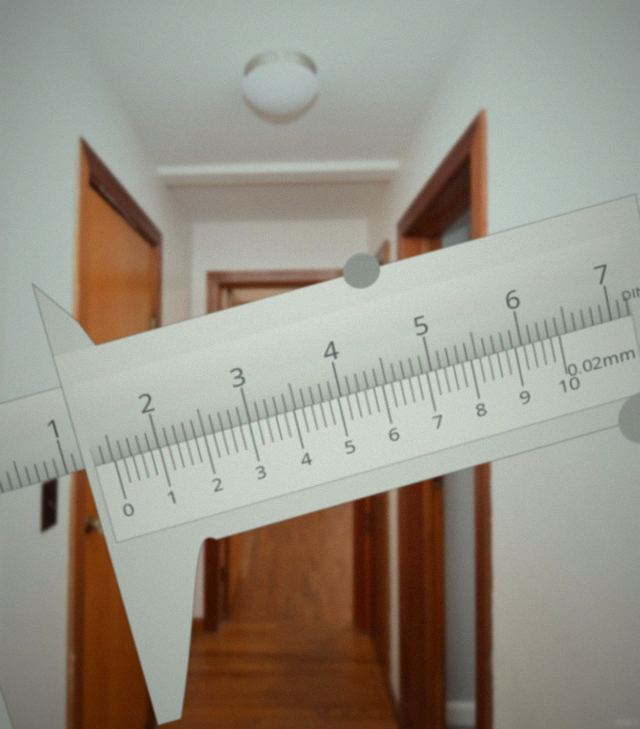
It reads 15.2 mm
